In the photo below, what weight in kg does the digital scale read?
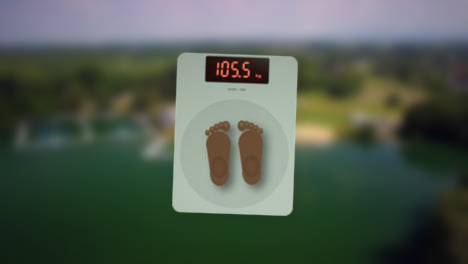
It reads 105.5 kg
